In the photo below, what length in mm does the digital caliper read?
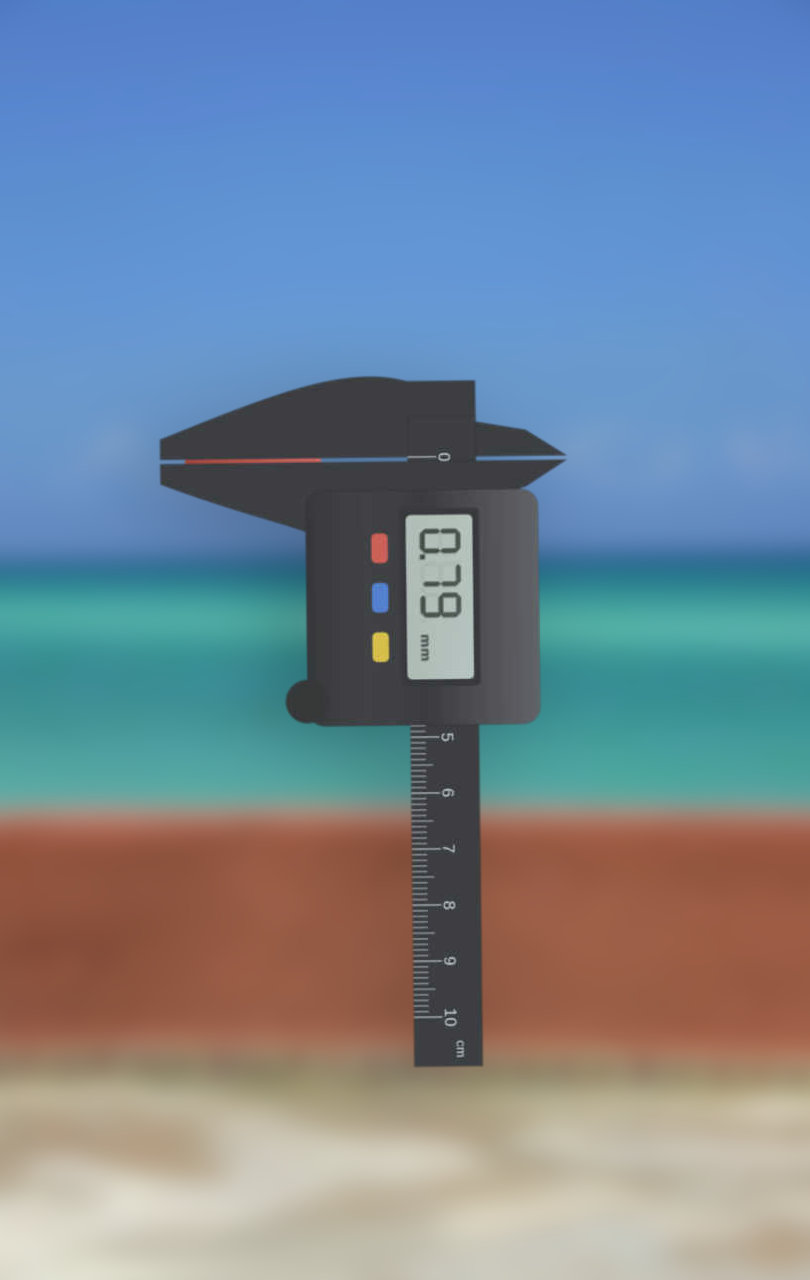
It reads 0.79 mm
